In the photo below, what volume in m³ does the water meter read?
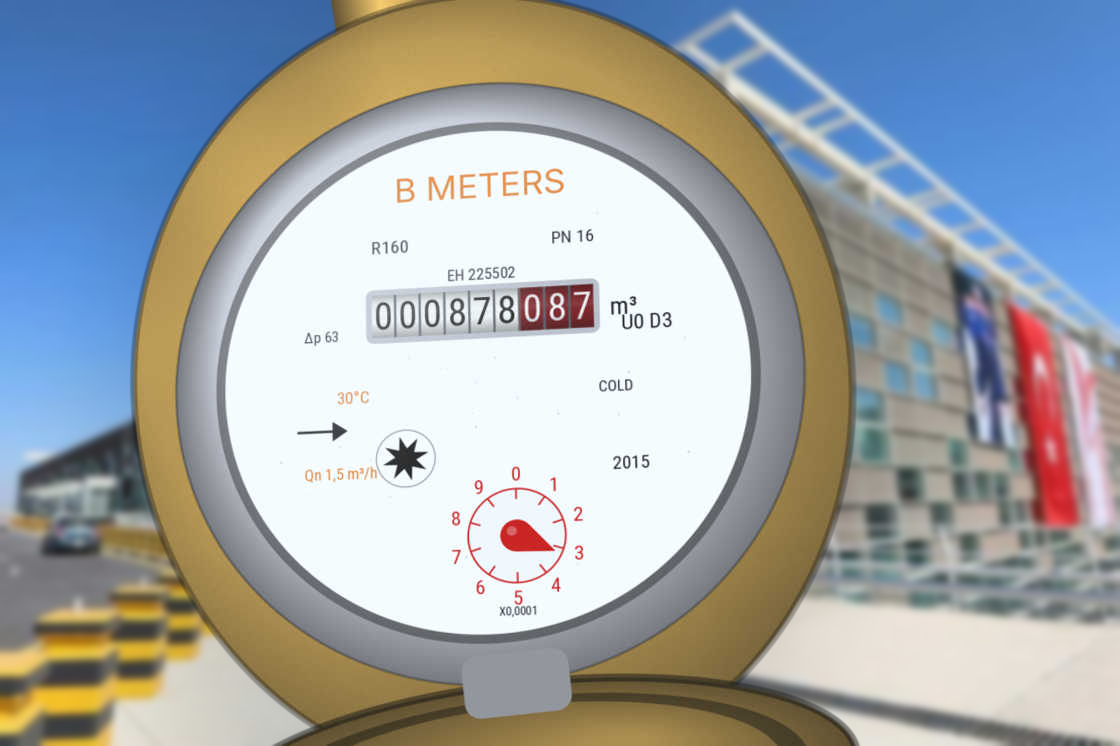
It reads 878.0873 m³
